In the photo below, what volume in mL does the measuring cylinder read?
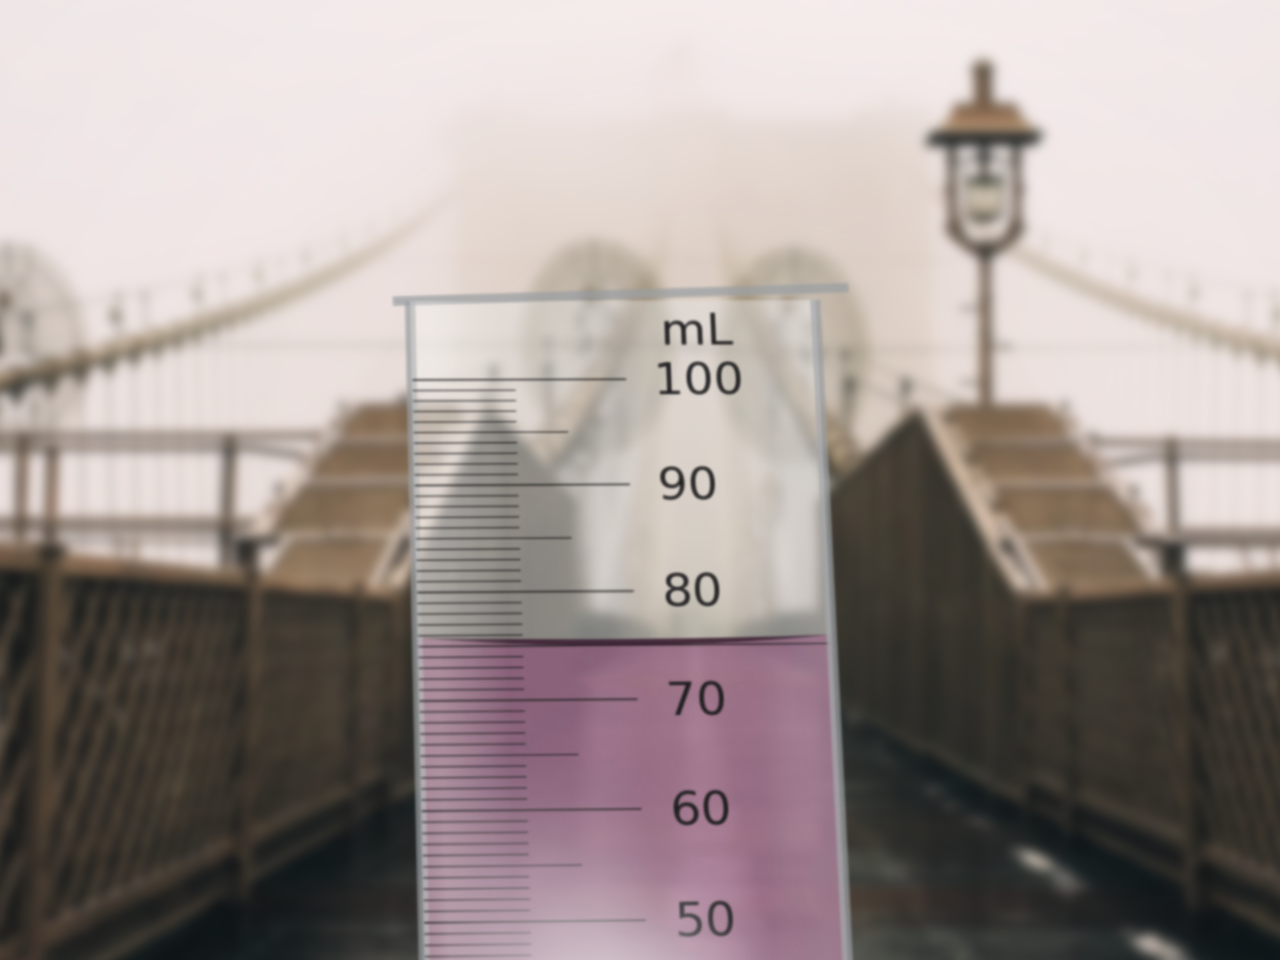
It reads 75 mL
